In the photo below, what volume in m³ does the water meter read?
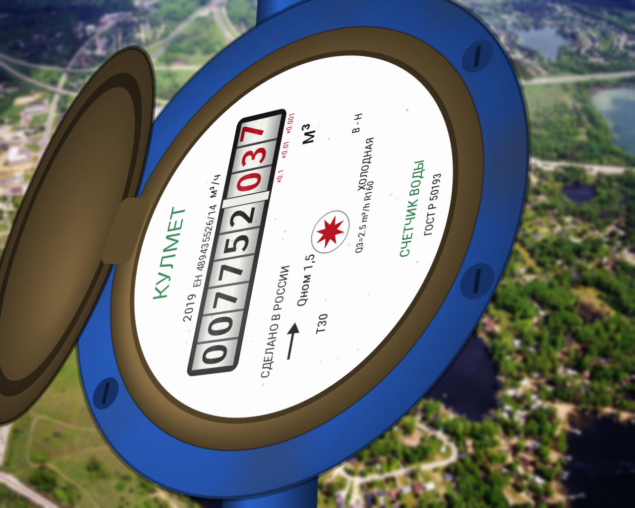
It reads 7752.037 m³
